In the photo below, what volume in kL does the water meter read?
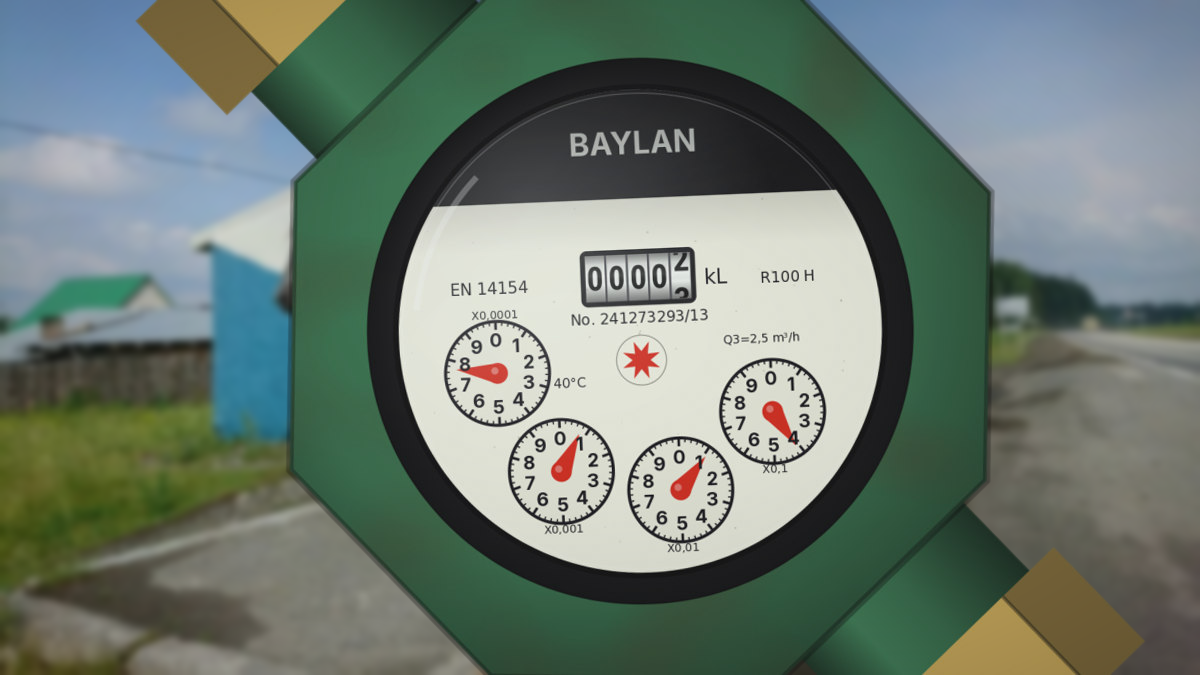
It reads 2.4107 kL
